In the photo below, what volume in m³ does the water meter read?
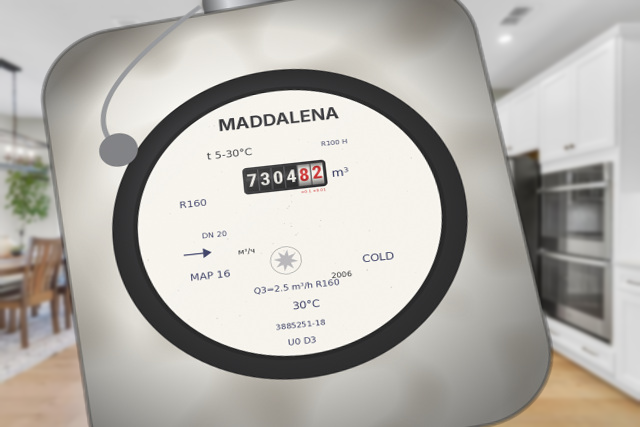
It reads 7304.82 m³
